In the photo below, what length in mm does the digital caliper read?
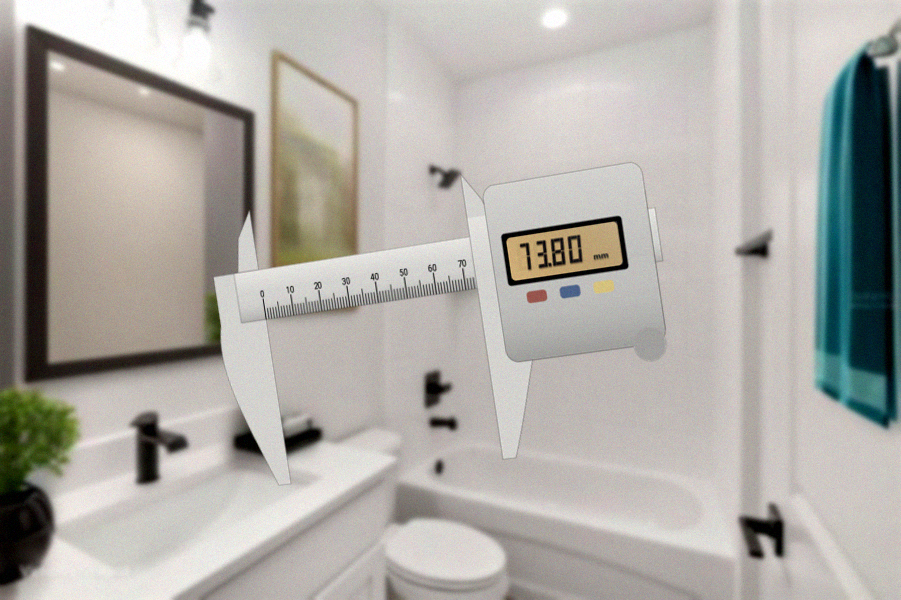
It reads 73.80 mm
